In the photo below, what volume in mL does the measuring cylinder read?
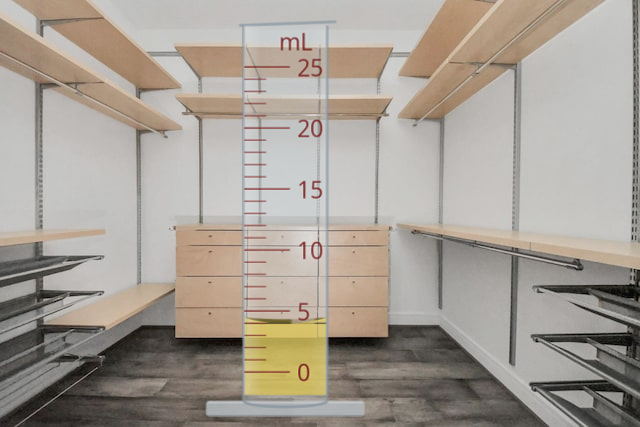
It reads 4 mL
